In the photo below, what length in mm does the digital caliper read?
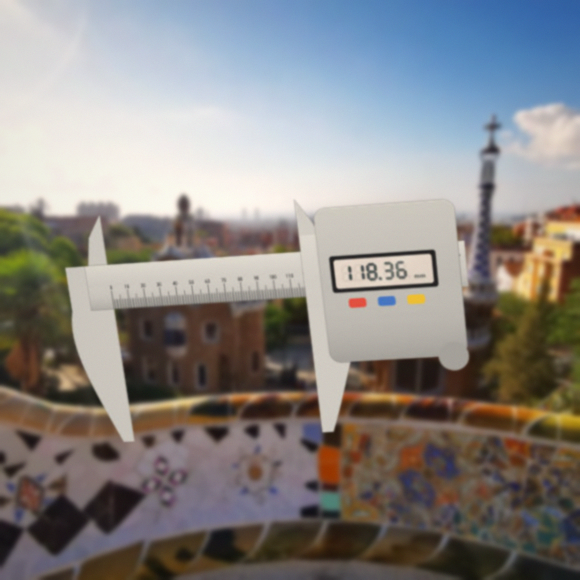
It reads 118.36 mm
